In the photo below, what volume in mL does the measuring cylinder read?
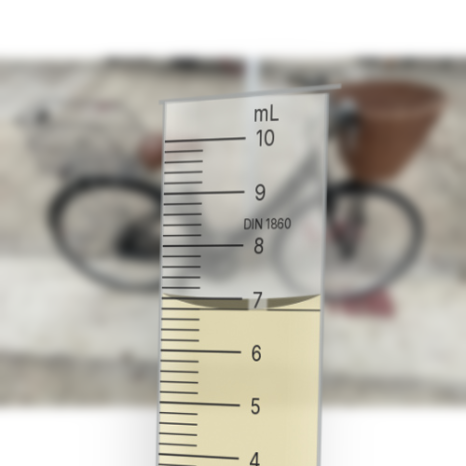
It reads 6.8 mL
